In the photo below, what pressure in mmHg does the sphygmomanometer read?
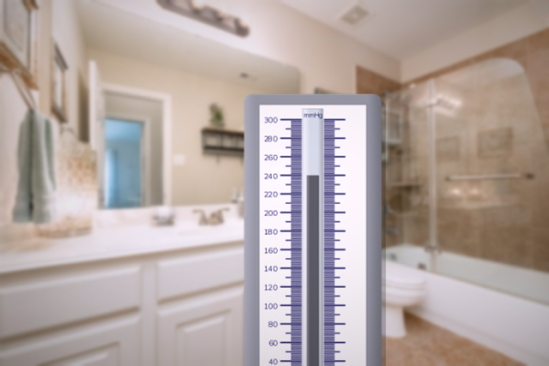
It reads 240 mmHg
